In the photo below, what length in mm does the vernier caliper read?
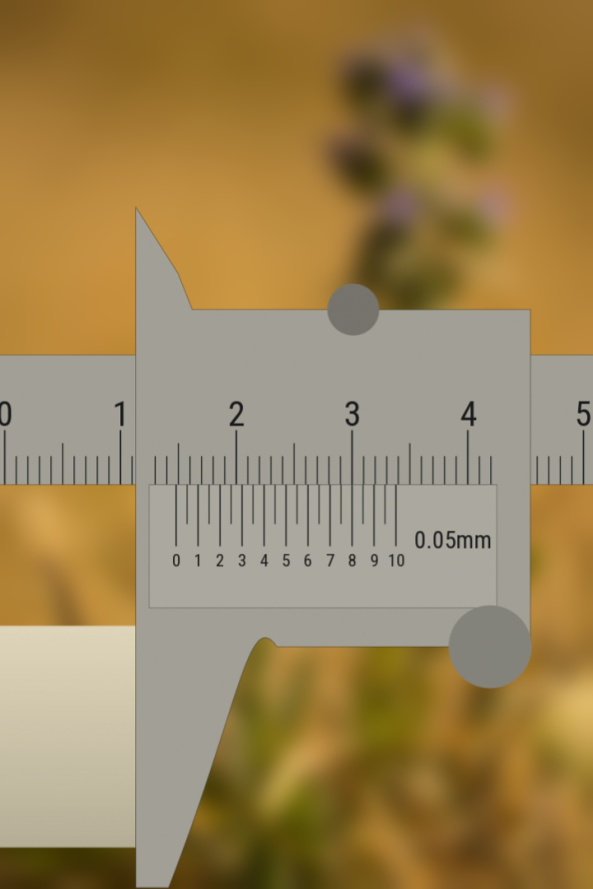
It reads 14.8 mm
